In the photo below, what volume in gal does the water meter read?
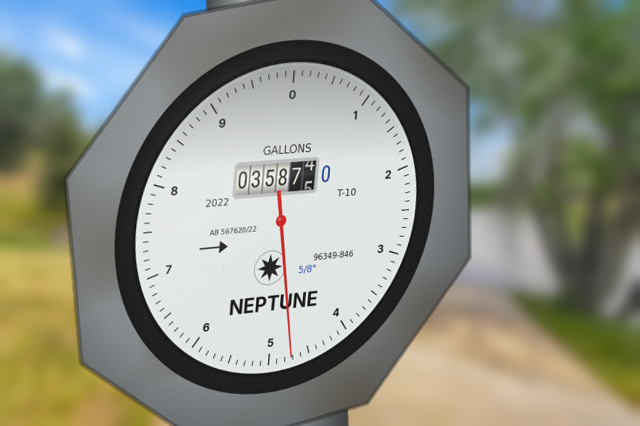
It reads 358744.7 gal
